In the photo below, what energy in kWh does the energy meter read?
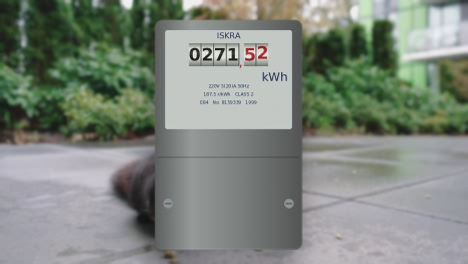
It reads 271.52 kWh
